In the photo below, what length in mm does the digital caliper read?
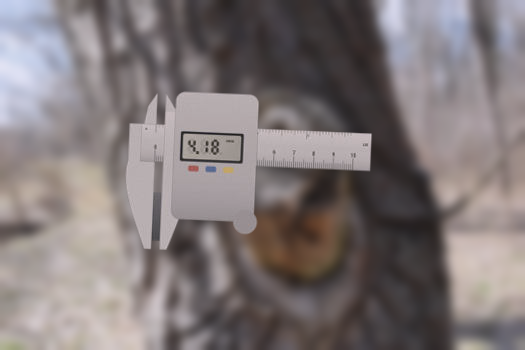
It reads 4.18 mm
